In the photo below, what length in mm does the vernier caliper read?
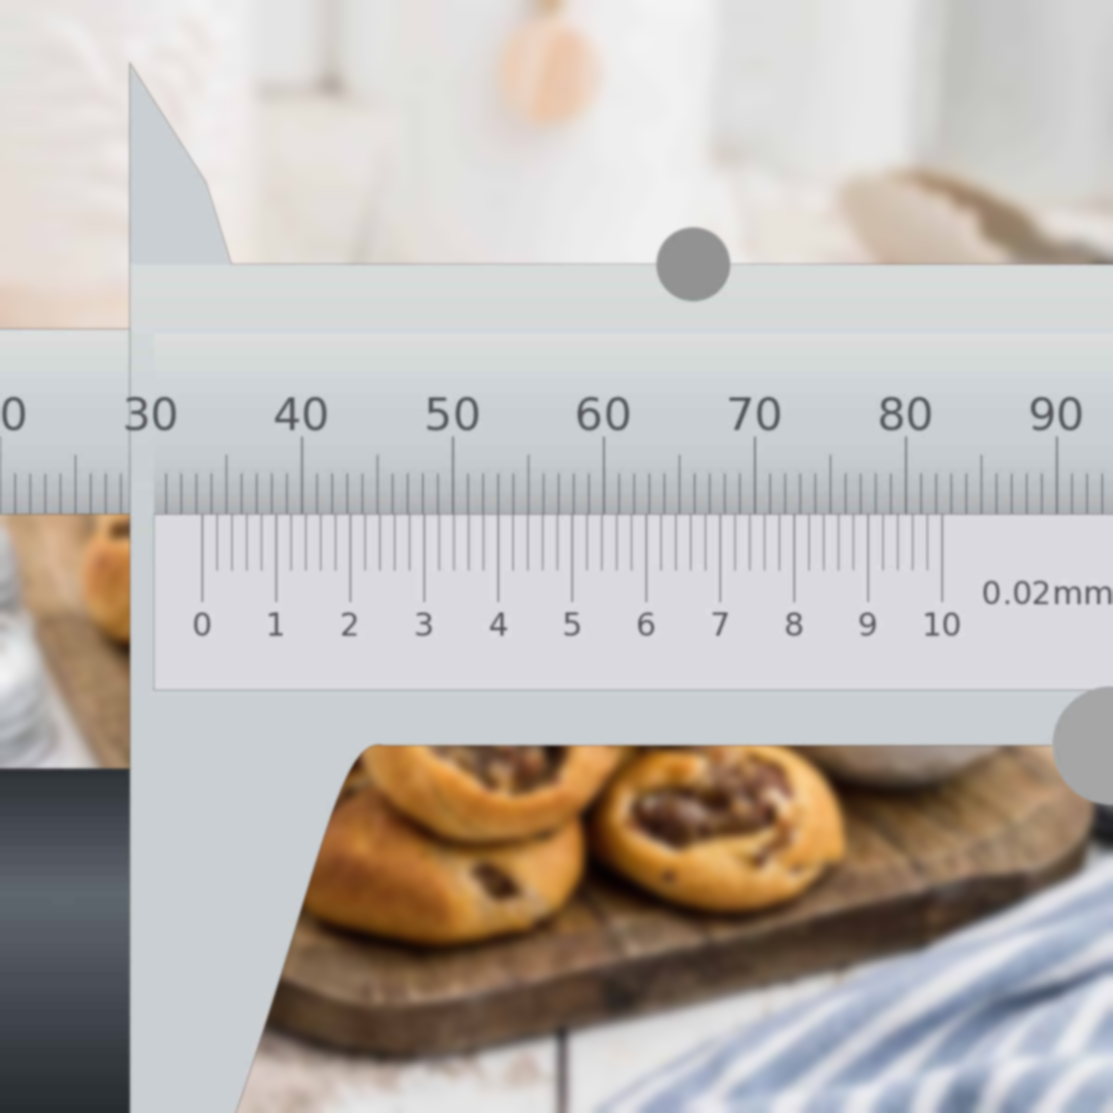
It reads 33.4 mm
